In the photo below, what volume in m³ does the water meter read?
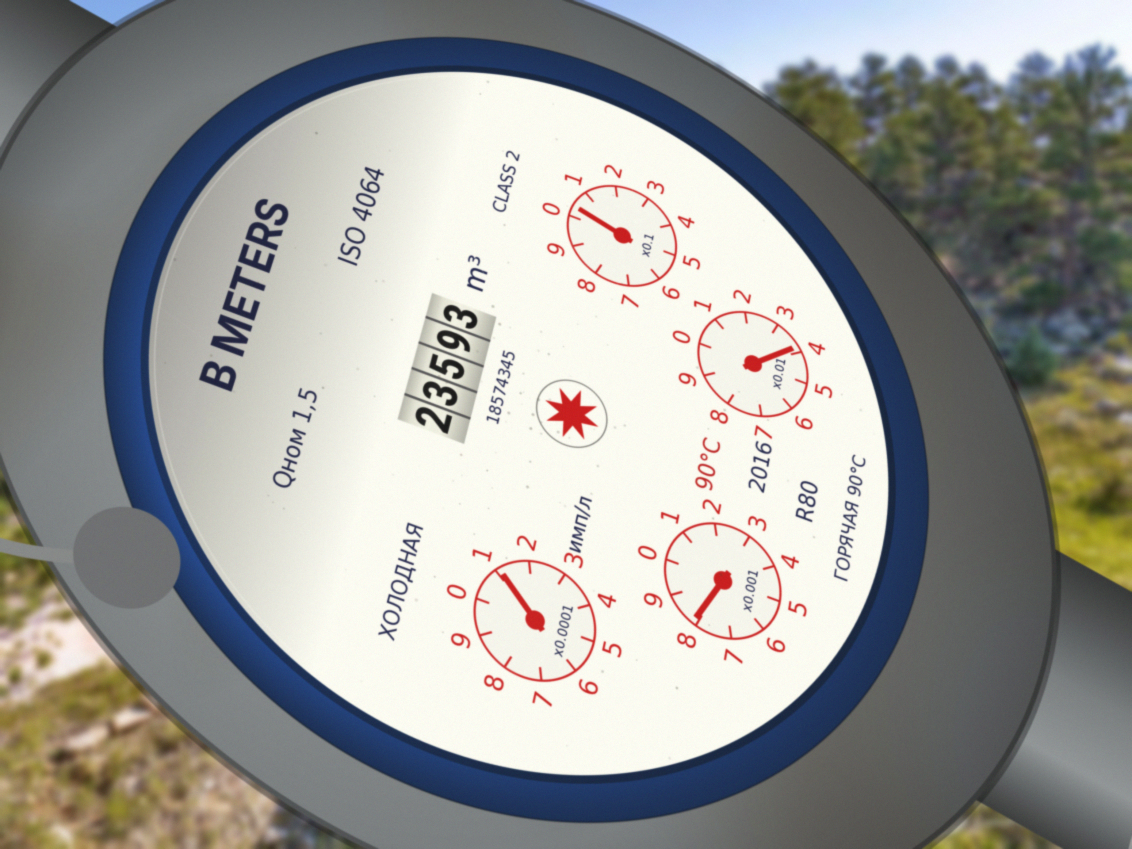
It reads 23593.0381 m³
